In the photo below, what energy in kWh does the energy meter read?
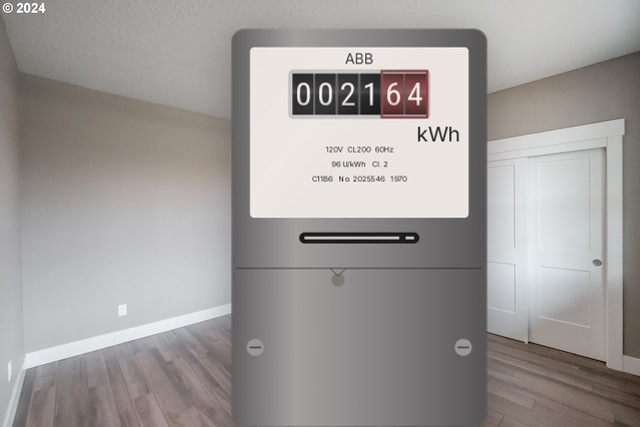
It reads 21.64 kWh
